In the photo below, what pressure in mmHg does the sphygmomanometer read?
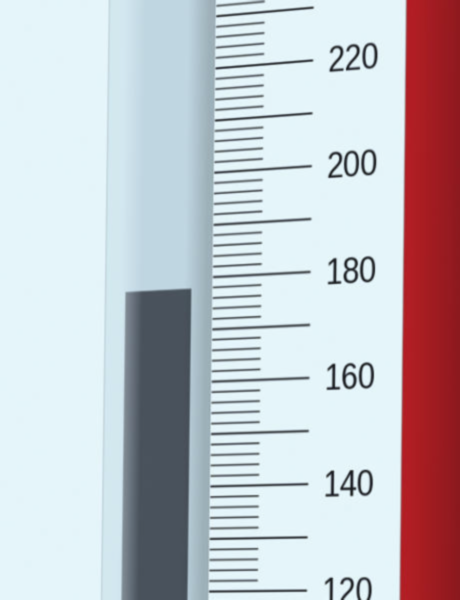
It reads 178 mmHg
